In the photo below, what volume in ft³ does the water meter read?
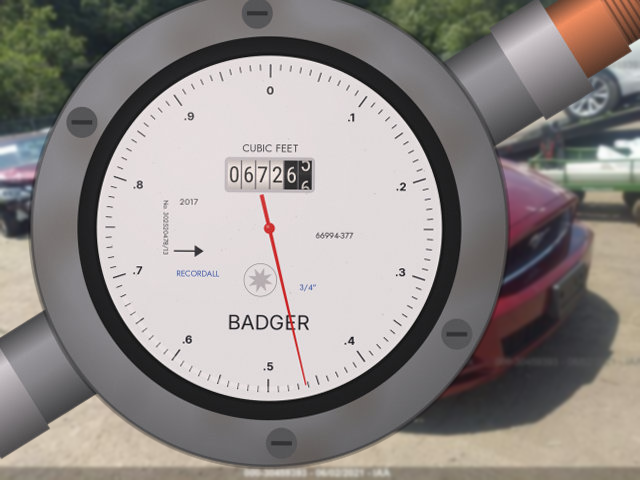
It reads 67265.46 ft³
